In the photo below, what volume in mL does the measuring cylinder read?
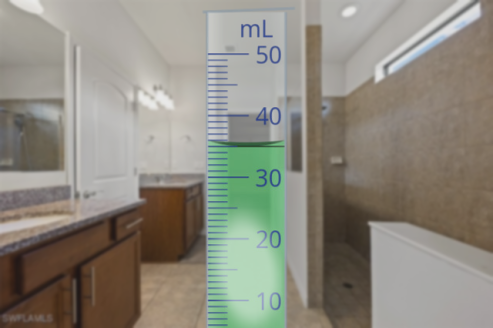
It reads 35 mL
